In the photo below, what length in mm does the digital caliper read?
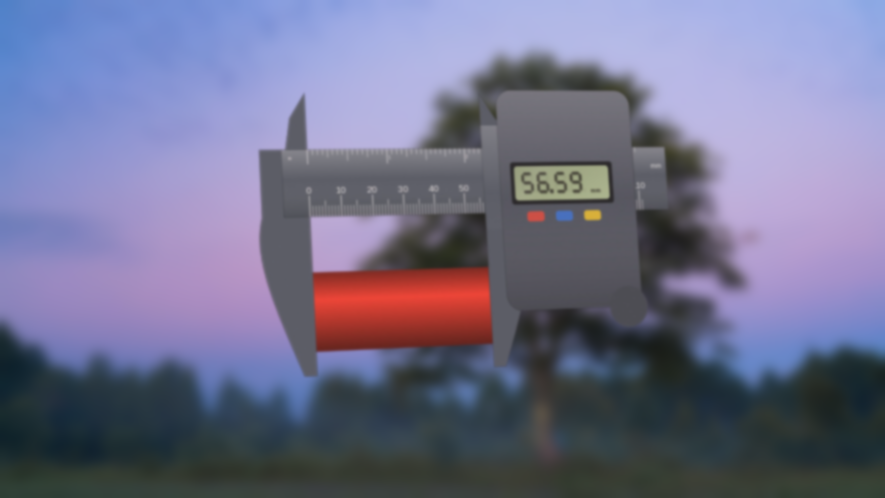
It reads 56.59 mm
